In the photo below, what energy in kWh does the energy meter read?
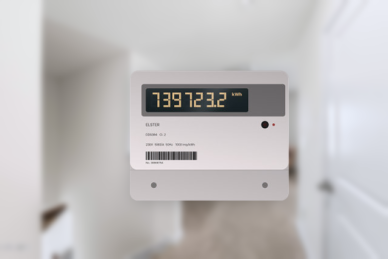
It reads 739723.2 kWh
